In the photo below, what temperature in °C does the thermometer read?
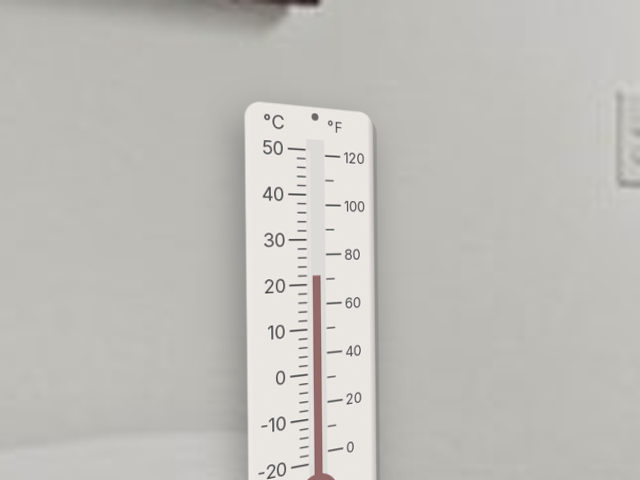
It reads 22 °C
